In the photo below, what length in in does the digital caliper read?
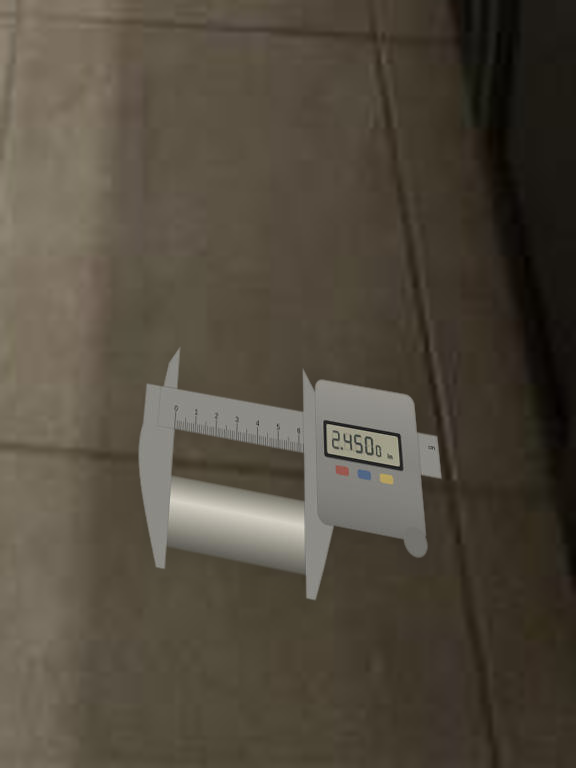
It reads 2.4500 in
